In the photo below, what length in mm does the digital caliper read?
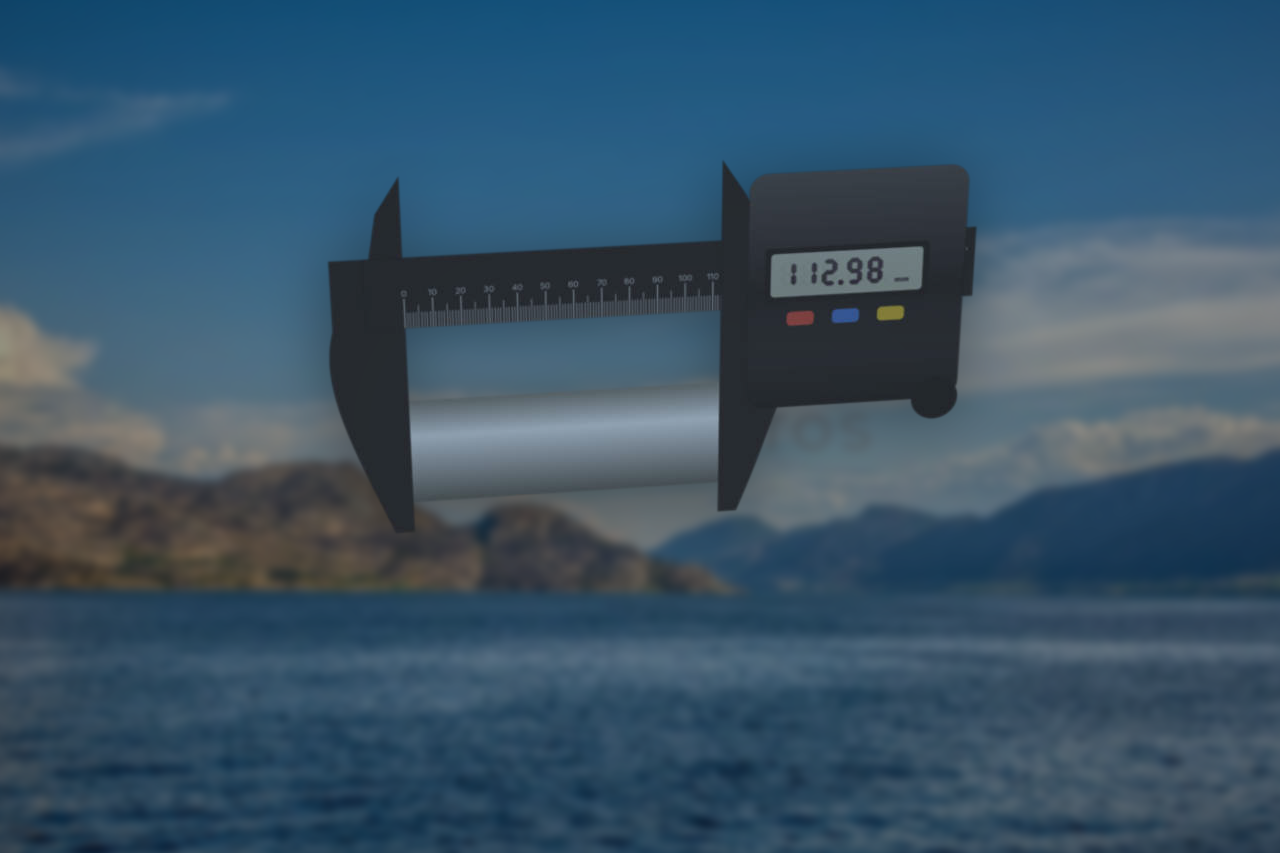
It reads 112.98 mm
